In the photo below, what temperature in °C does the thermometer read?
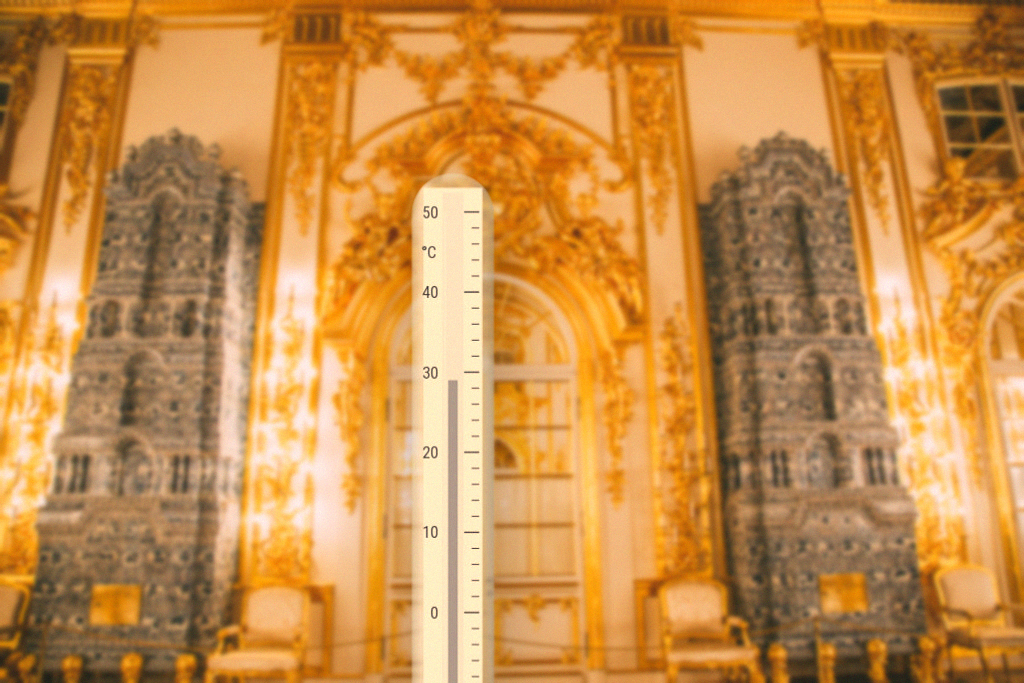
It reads 29 °C
